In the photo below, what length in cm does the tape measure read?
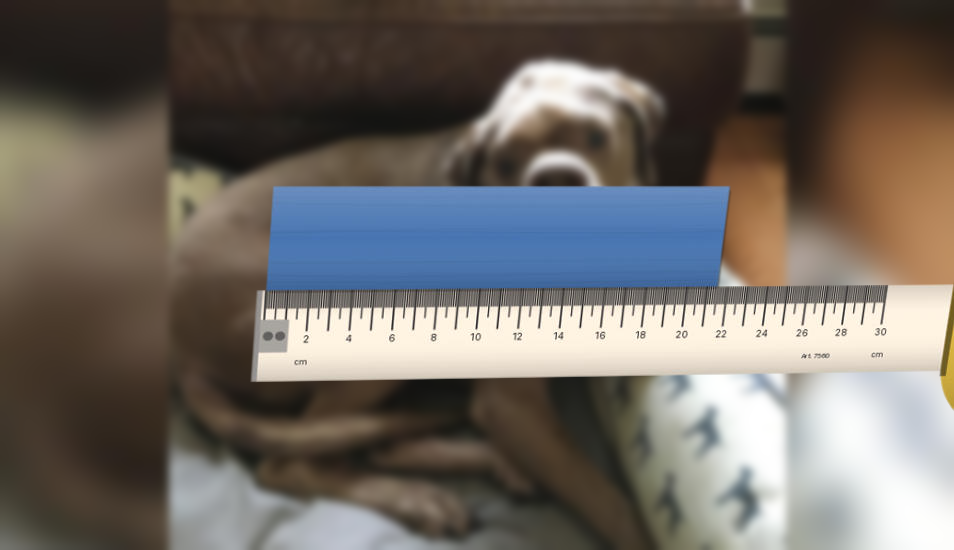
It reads 21.5 cm
